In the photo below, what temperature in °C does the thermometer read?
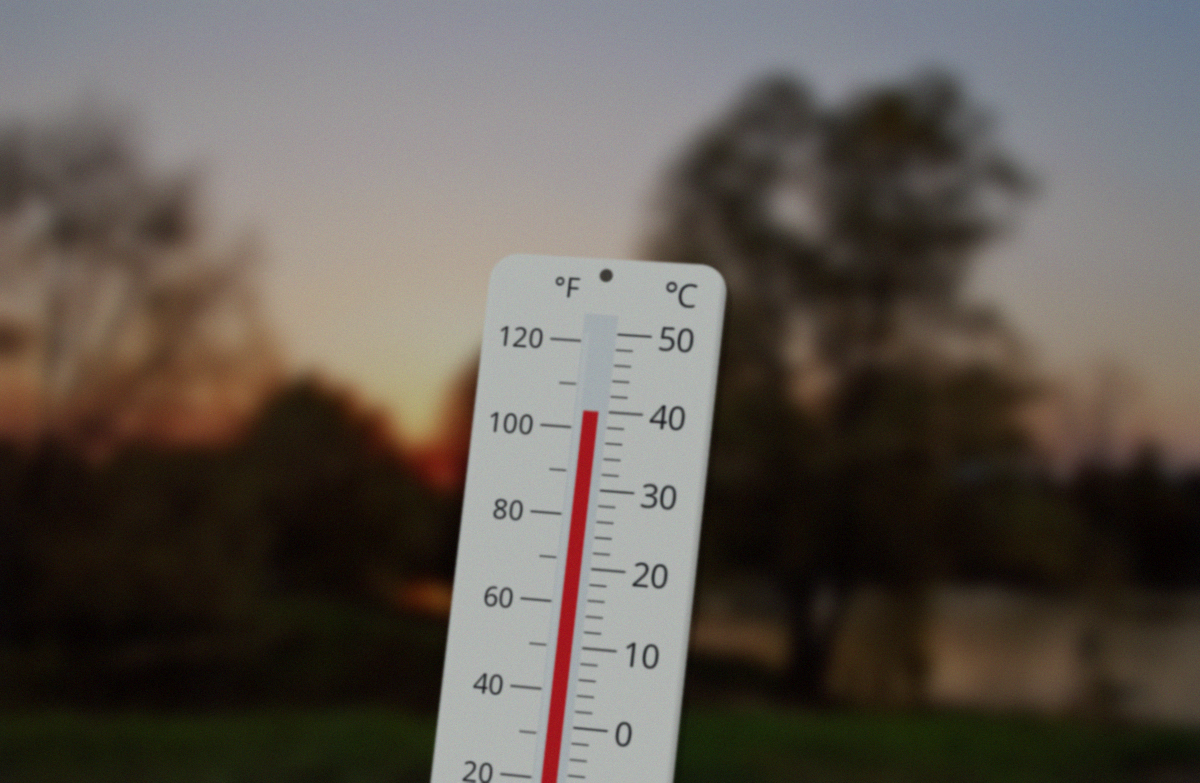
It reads 40 °C
